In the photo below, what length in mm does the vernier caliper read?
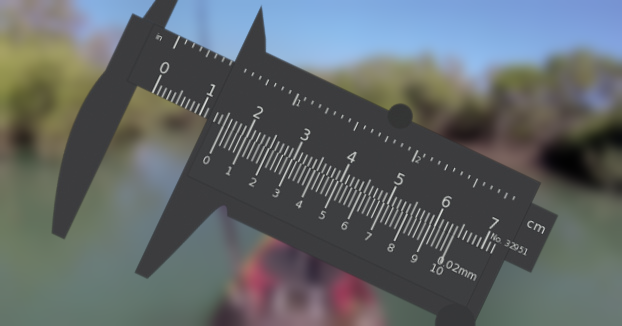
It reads 15.0 mm
